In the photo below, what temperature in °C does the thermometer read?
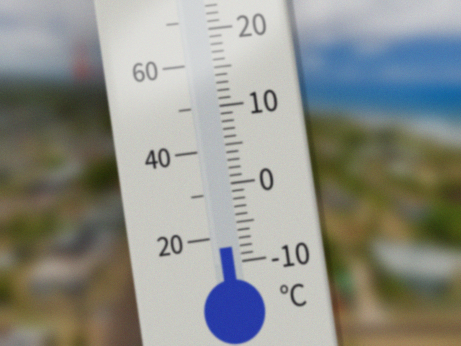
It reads -8 °C
